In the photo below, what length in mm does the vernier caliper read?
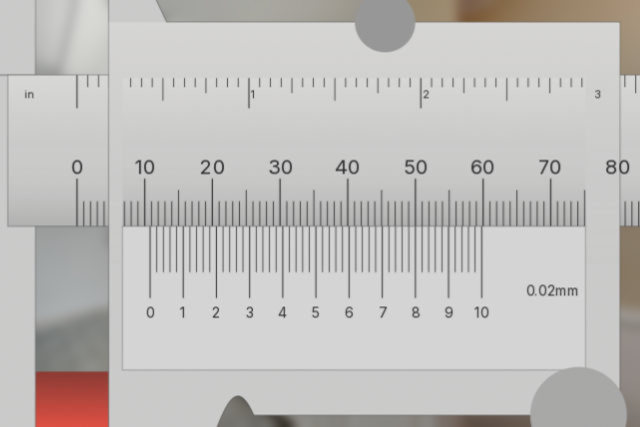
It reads 10.8 mm
